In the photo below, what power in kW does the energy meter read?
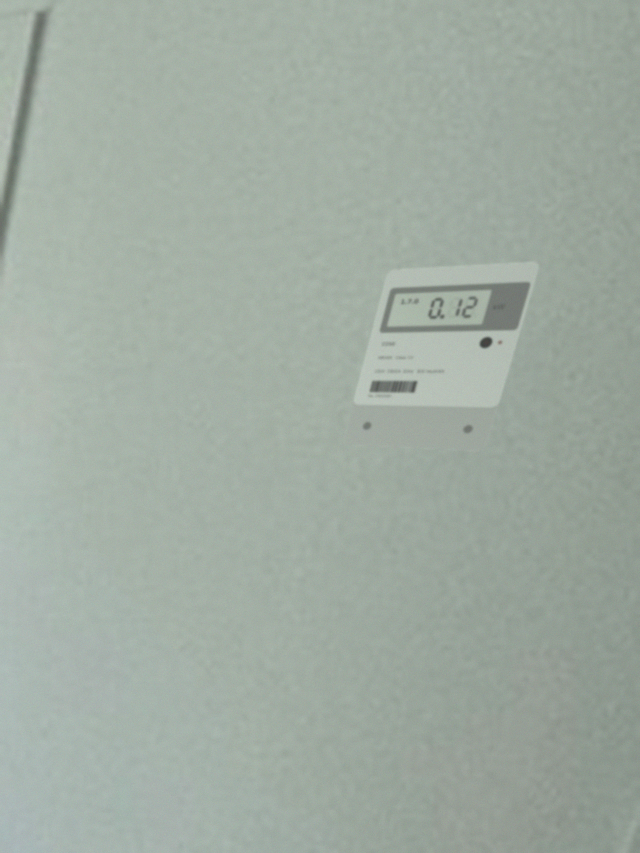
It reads 0.12 kW
